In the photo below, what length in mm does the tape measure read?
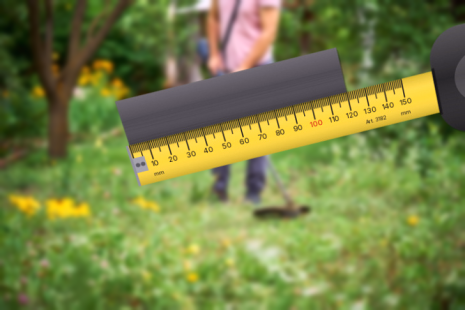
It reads 120 mm
